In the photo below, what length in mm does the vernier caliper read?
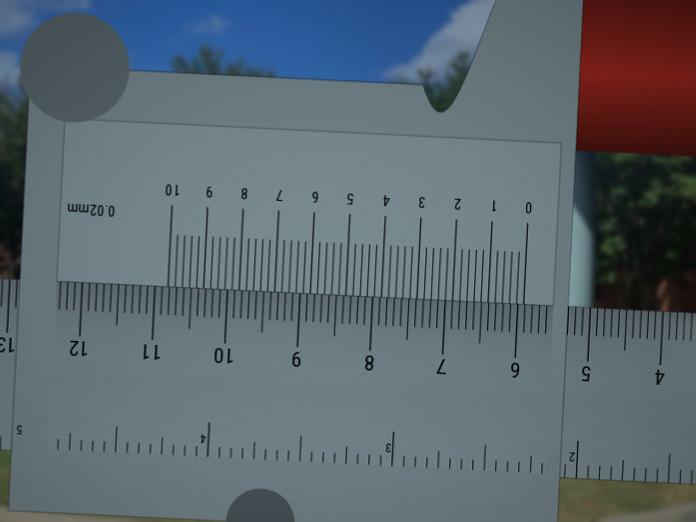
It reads 59.2 mm
